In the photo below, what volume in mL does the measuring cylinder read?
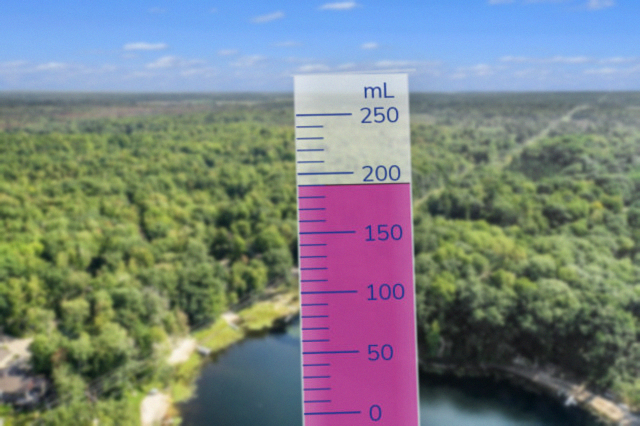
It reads 190 mL
